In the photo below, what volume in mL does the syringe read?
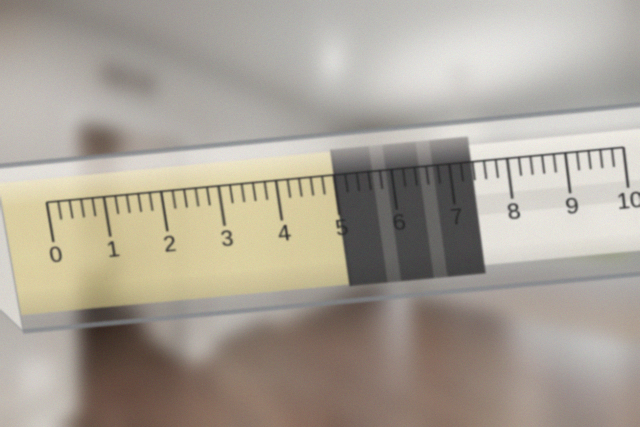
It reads 5 mL
